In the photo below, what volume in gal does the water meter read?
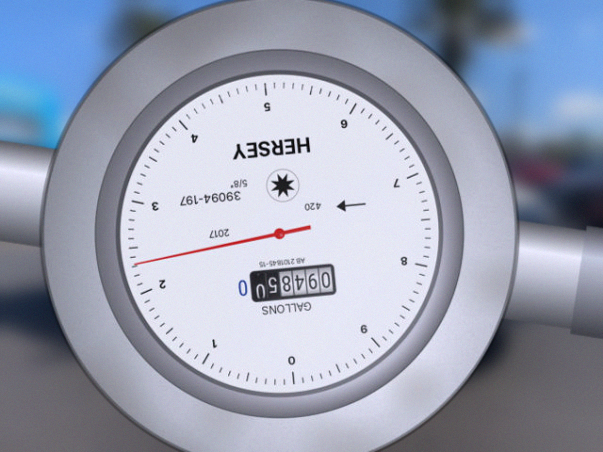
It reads 948502.3 gal
